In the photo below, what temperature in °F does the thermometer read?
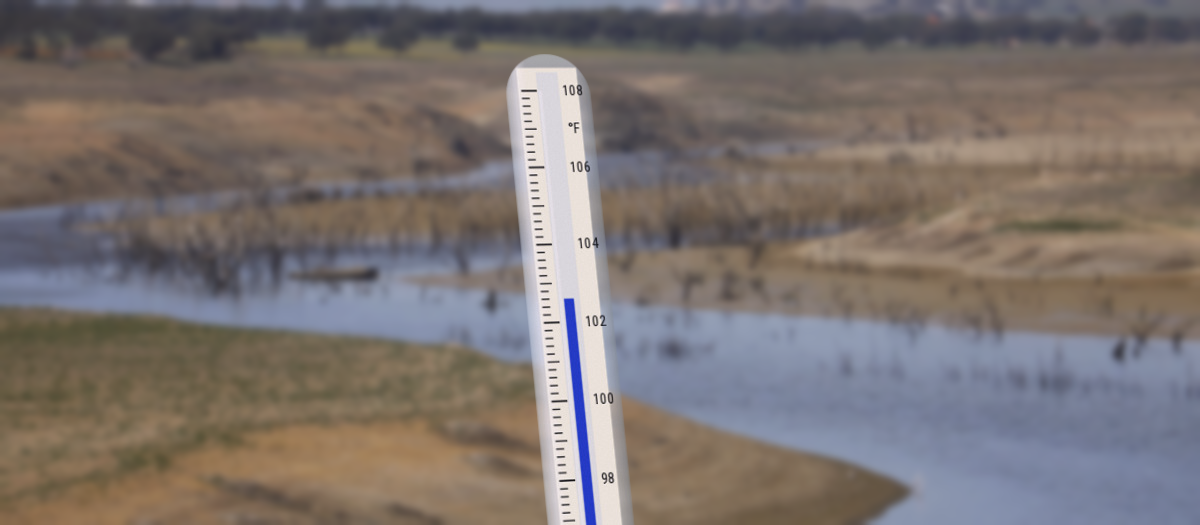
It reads 102.6 °F
